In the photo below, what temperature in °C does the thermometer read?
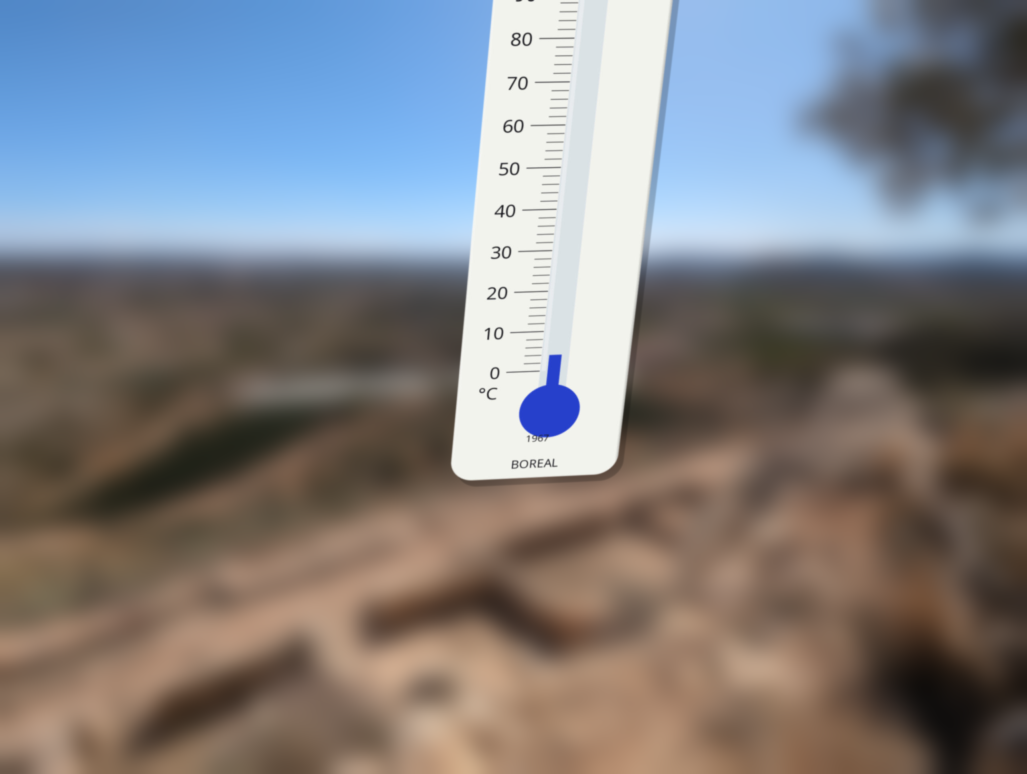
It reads 4 °C
